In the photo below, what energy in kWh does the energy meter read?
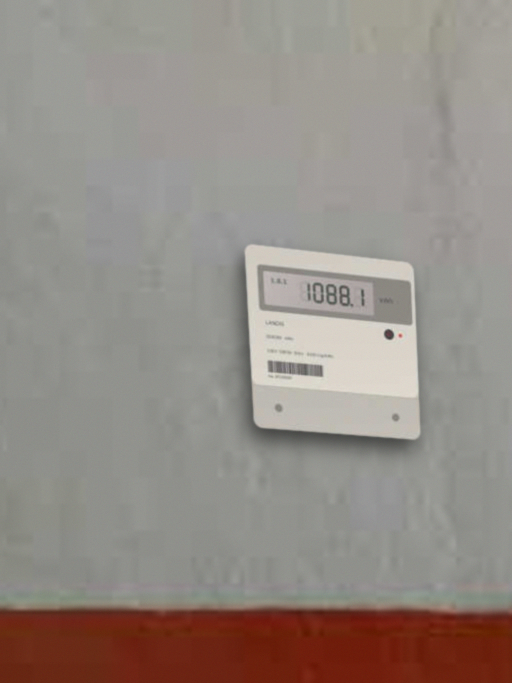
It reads 1088.1 kWh
